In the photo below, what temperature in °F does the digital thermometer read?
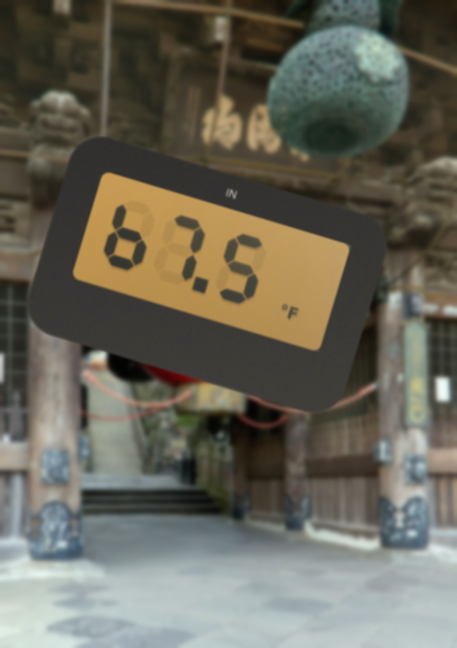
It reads 67.5 °F
